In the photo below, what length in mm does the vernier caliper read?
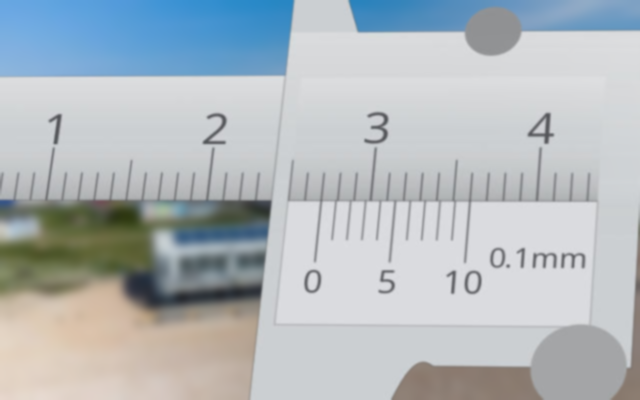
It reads 27.0 mm
